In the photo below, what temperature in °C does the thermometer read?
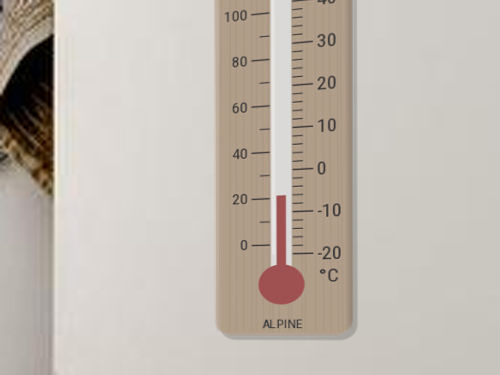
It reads -6 °C
